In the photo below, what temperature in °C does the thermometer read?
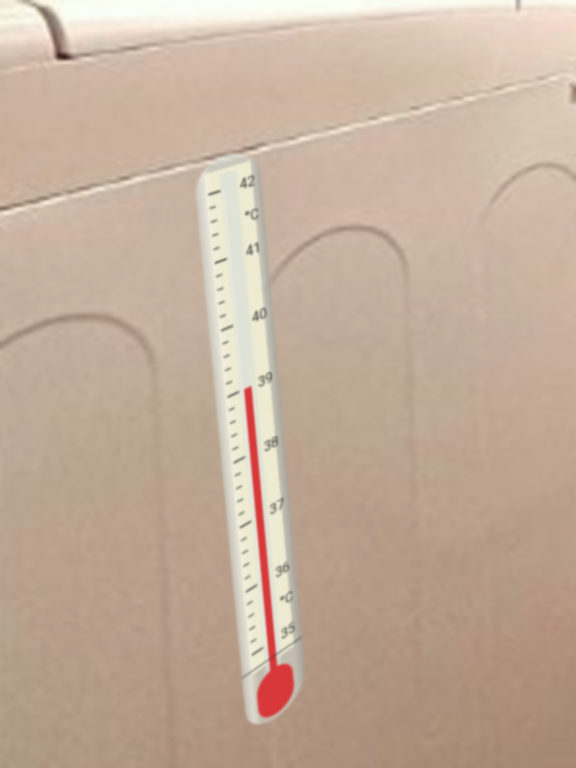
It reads 39 °C
